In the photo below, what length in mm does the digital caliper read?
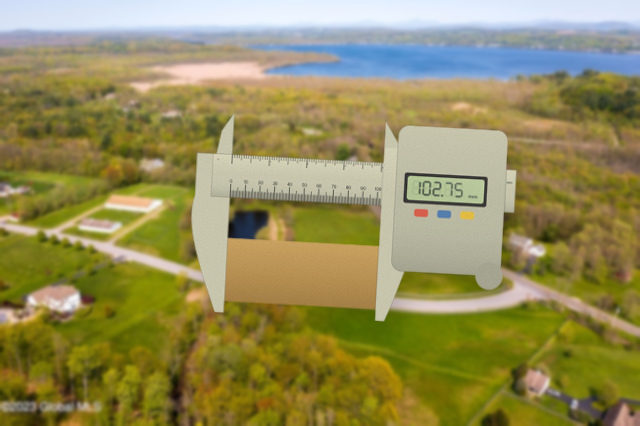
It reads 102.75 mm
